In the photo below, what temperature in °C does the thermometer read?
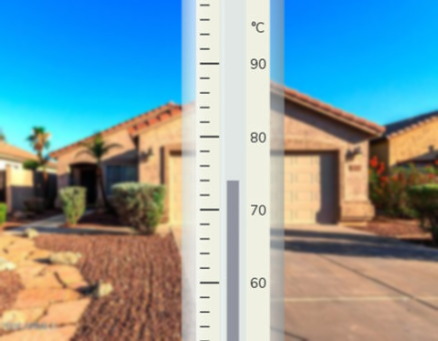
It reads 74 °C
